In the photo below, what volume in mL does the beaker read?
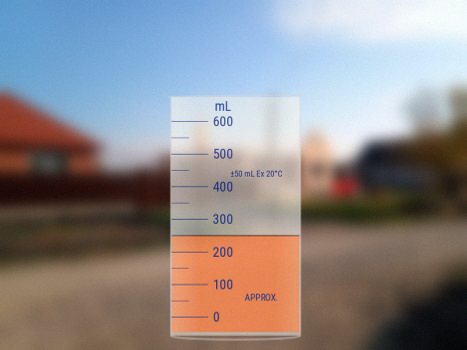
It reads 250 mL
